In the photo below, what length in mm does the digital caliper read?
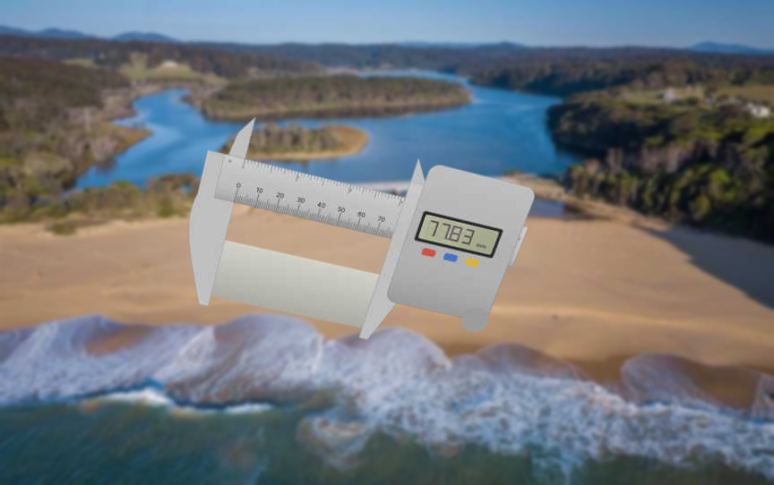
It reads 77.83 mm
